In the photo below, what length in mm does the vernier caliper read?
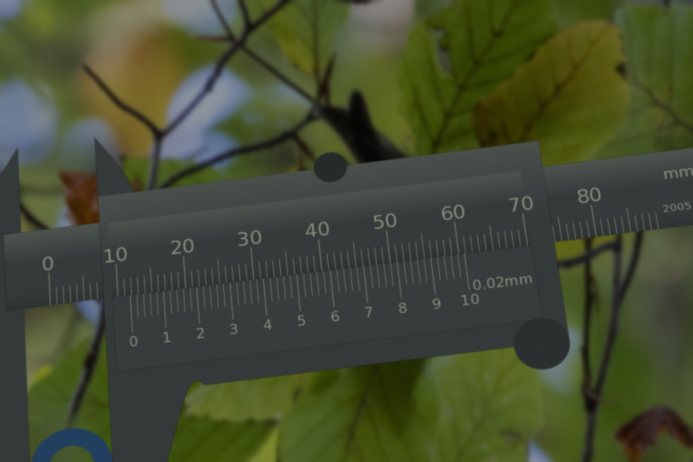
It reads 11.8 mm
